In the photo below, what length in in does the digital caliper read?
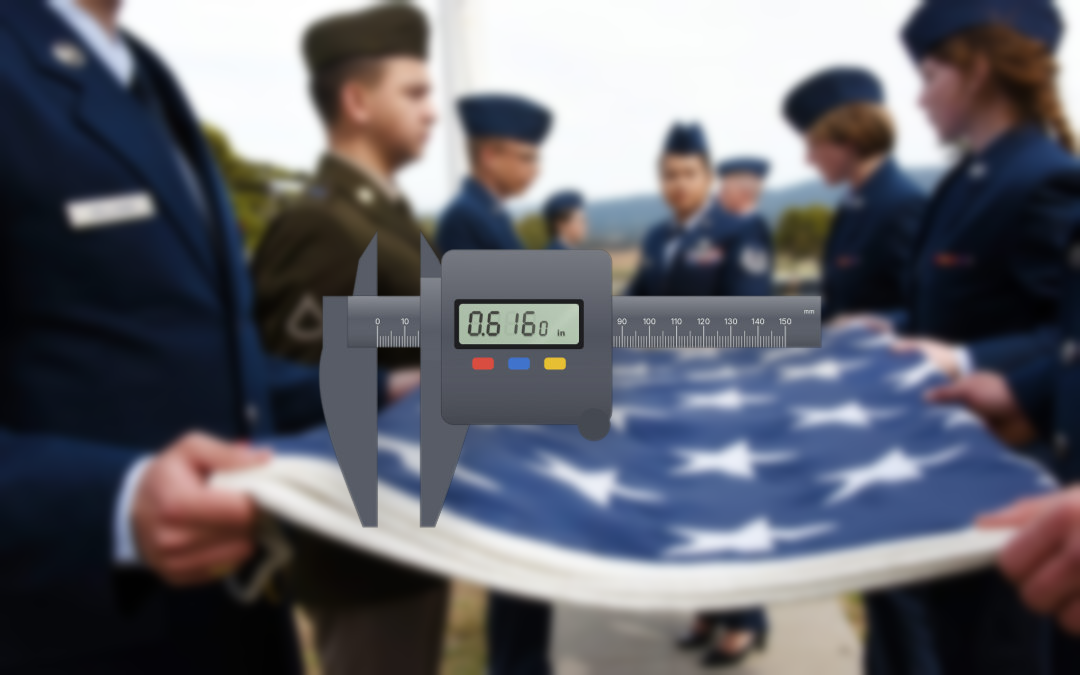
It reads 0.6160 in
